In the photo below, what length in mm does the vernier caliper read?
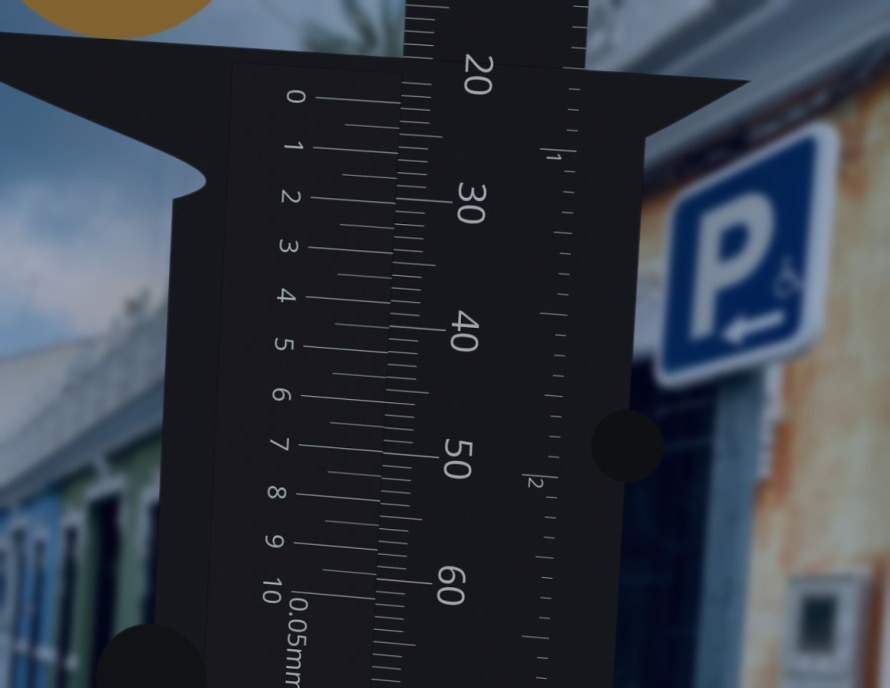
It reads 22.6 mm
